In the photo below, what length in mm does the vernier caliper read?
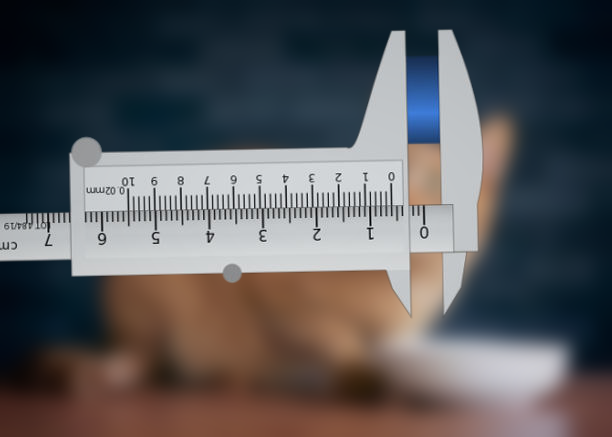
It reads 6.0 mm
